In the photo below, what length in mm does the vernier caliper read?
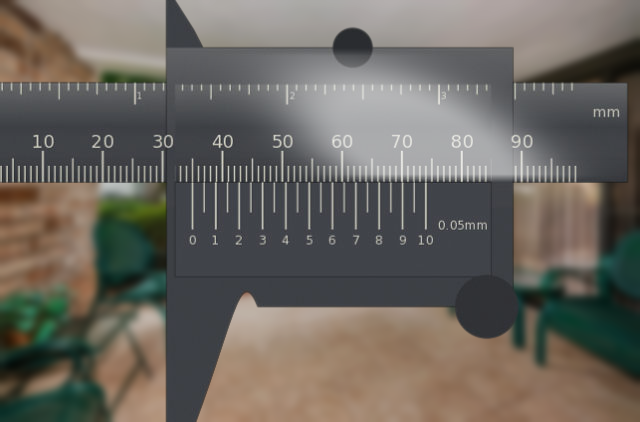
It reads 35.0 mm
